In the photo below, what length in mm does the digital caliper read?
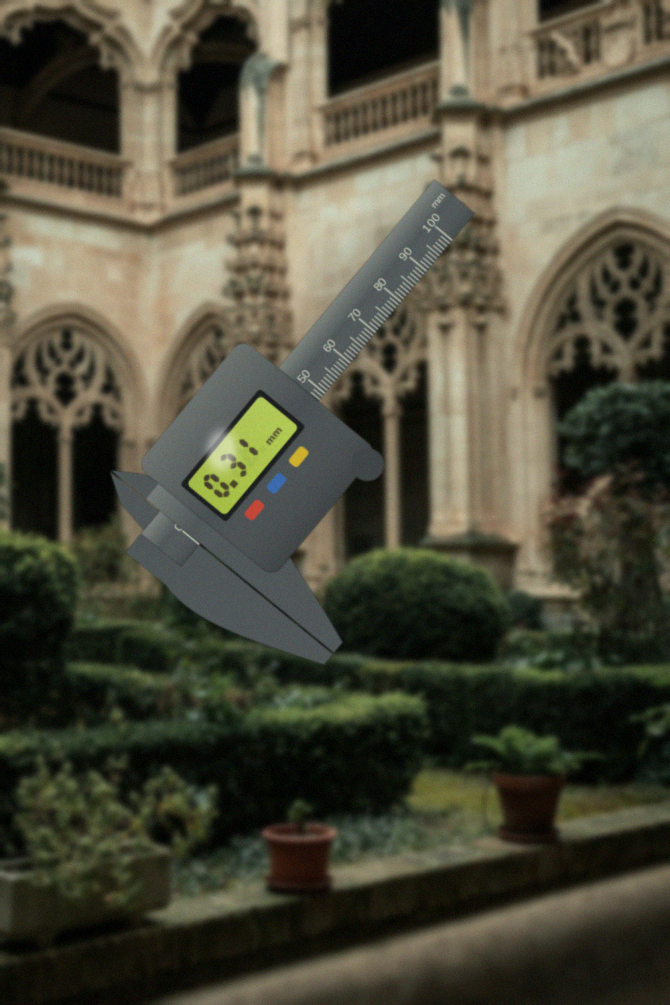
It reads 0.31 mm
